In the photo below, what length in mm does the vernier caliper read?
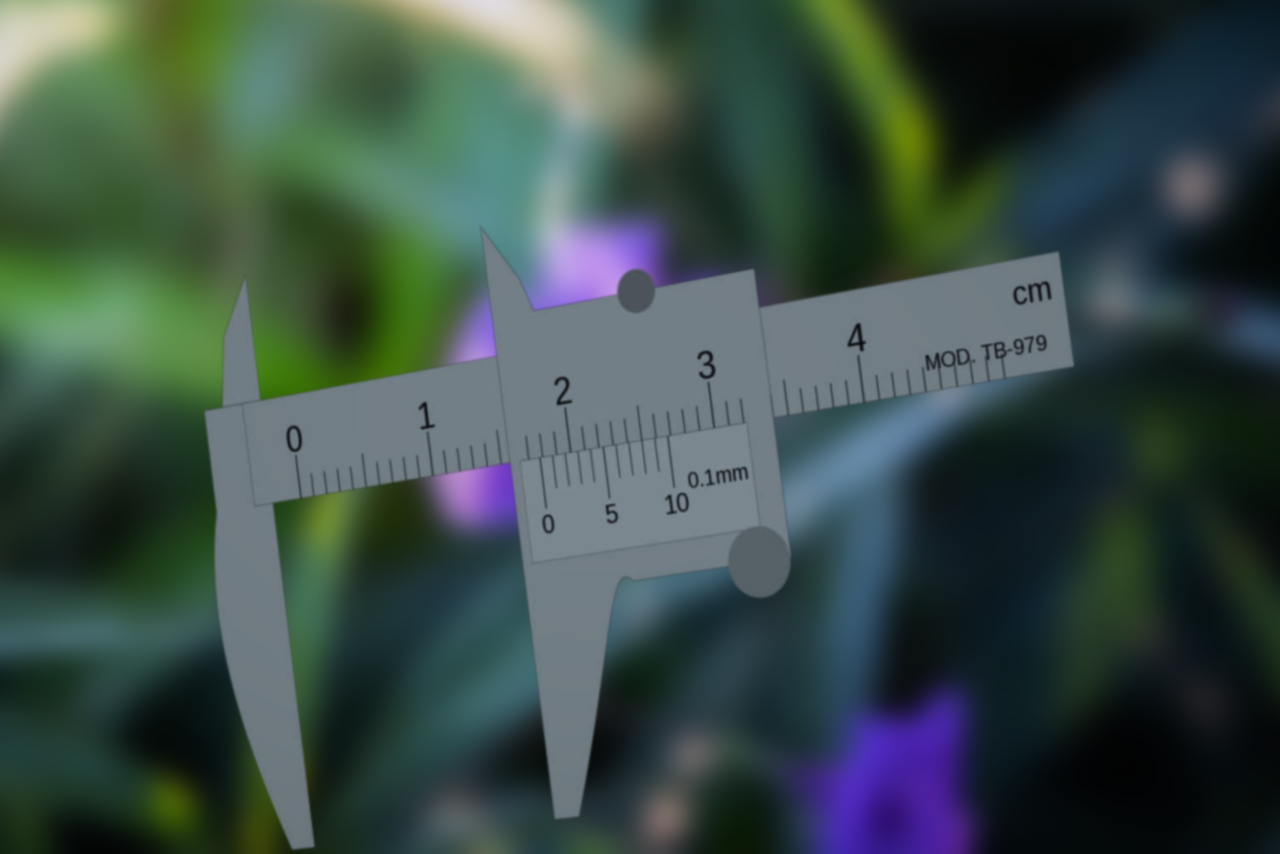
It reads 17.8 mm
